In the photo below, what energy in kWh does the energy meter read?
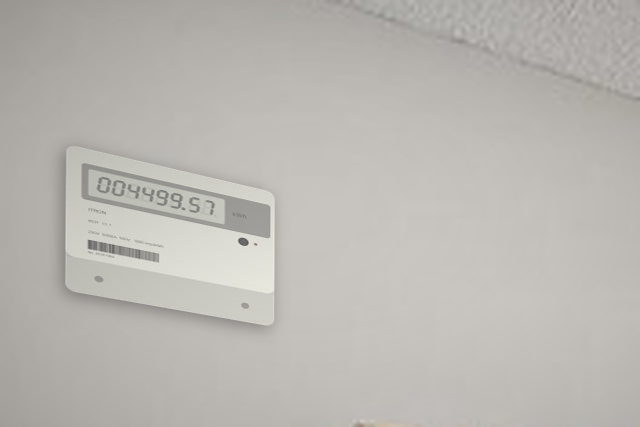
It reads 4499.57 kWh
